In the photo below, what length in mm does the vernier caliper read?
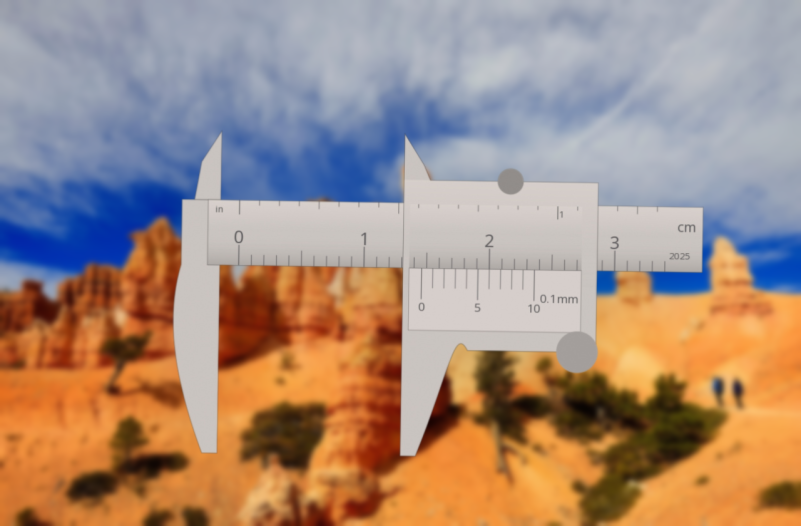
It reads 14.6 mm
